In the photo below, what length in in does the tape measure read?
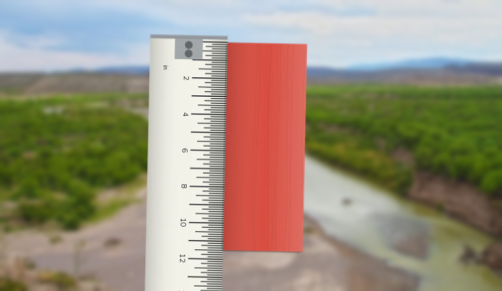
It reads 11.5 in
